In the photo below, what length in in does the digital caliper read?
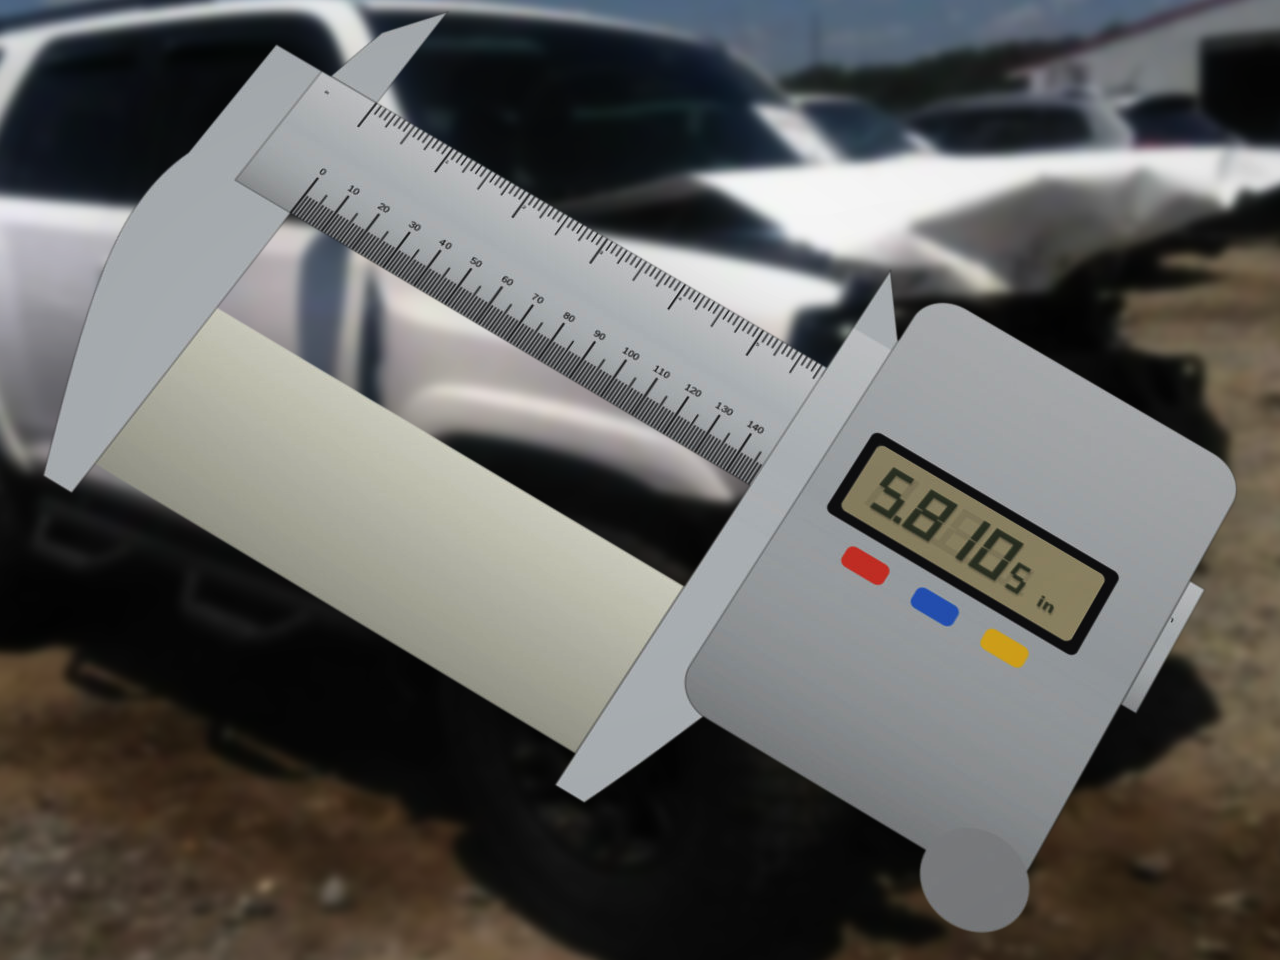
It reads 5.8105 in
